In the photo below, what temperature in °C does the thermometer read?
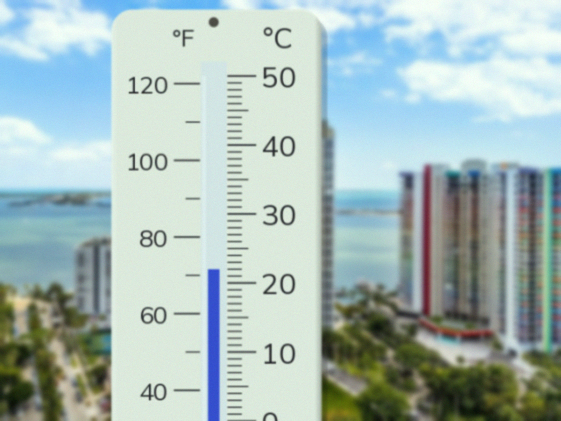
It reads 22 °C
